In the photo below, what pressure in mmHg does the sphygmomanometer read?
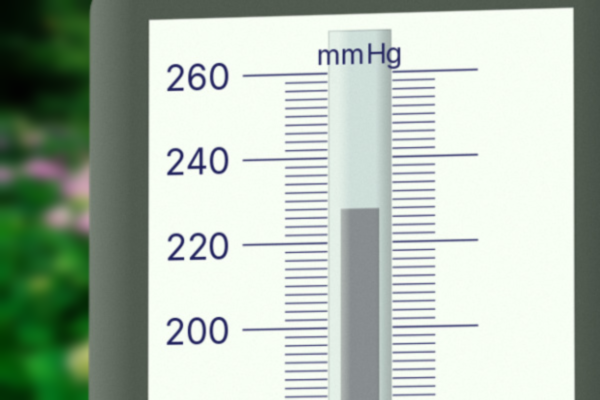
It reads 228 mmHg
